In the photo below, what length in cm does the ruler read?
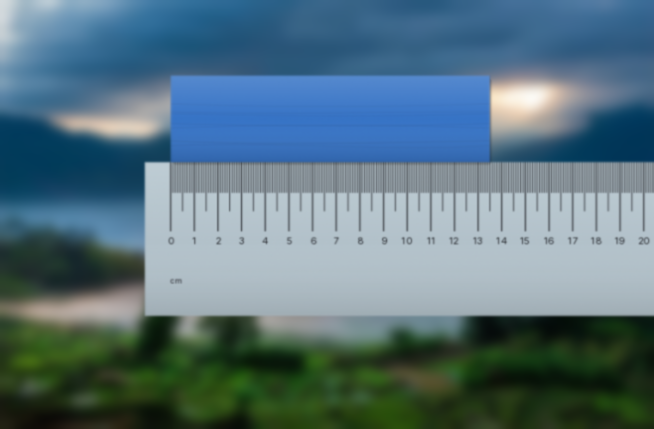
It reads 13.5 cm
